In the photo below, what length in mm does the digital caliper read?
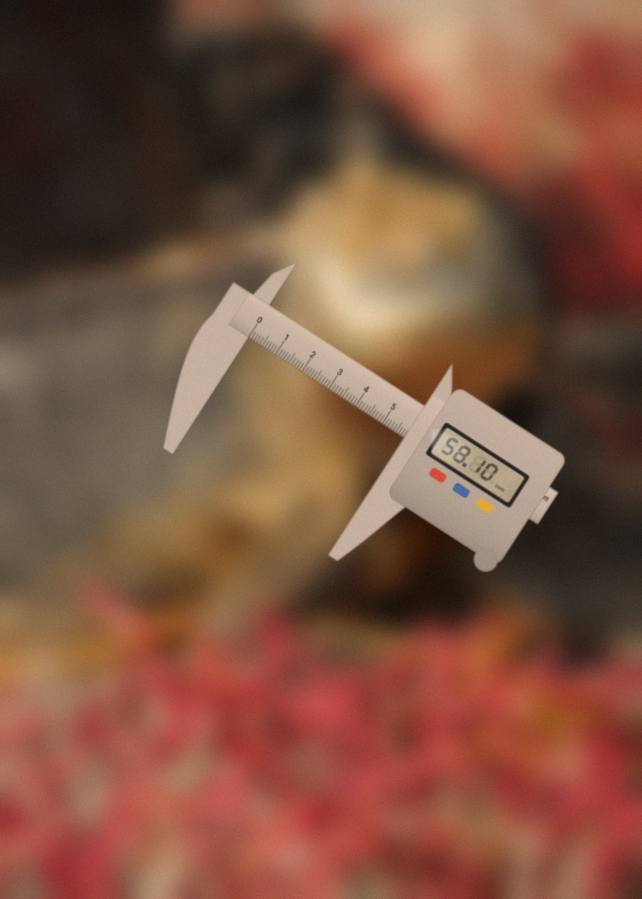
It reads 58.10 mm
